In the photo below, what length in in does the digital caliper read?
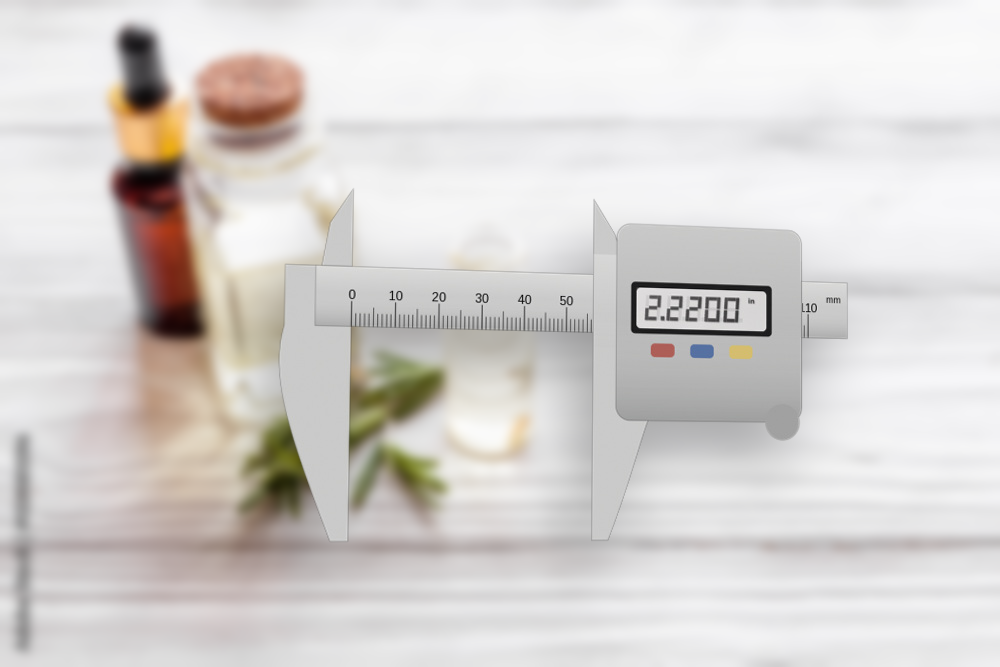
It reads 2.2200 in
